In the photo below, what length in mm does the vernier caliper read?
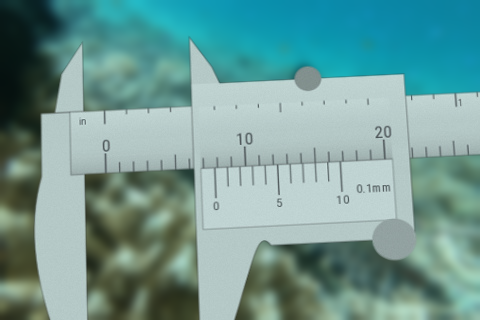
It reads 7.8 mm
